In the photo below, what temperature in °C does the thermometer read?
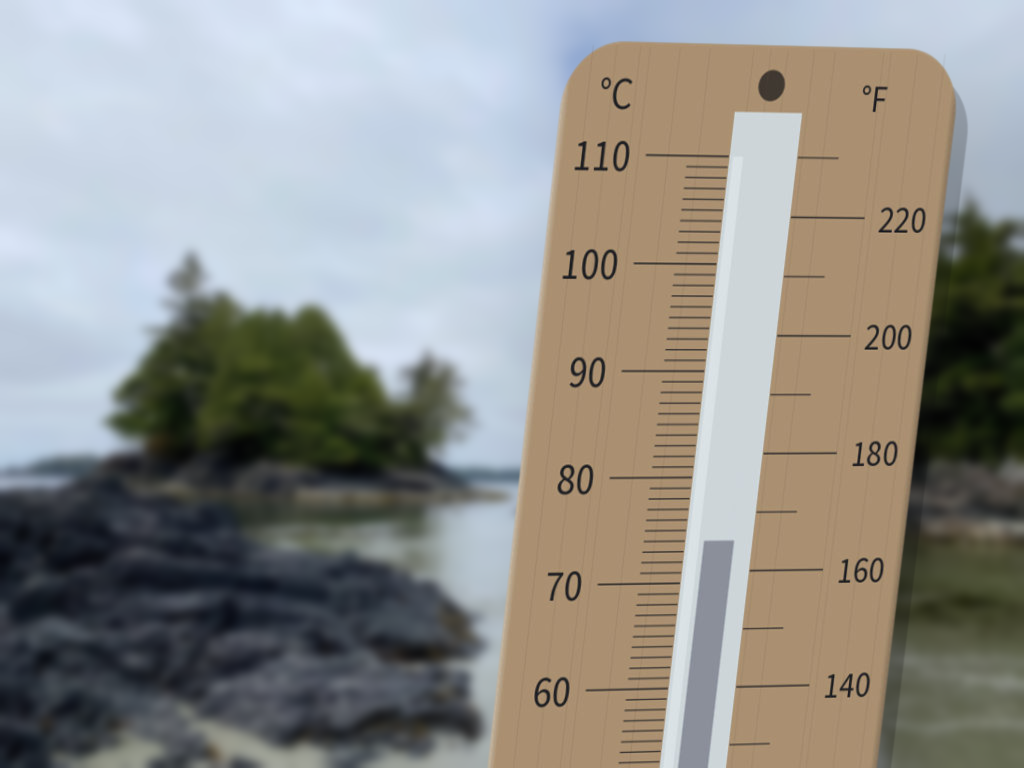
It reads 74 °C
